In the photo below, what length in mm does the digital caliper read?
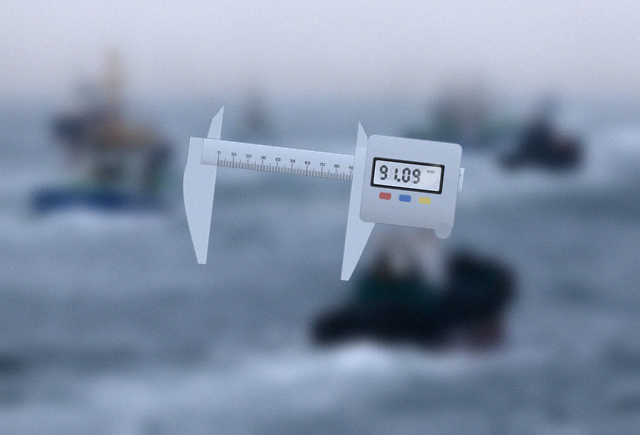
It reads 91.09 mm
